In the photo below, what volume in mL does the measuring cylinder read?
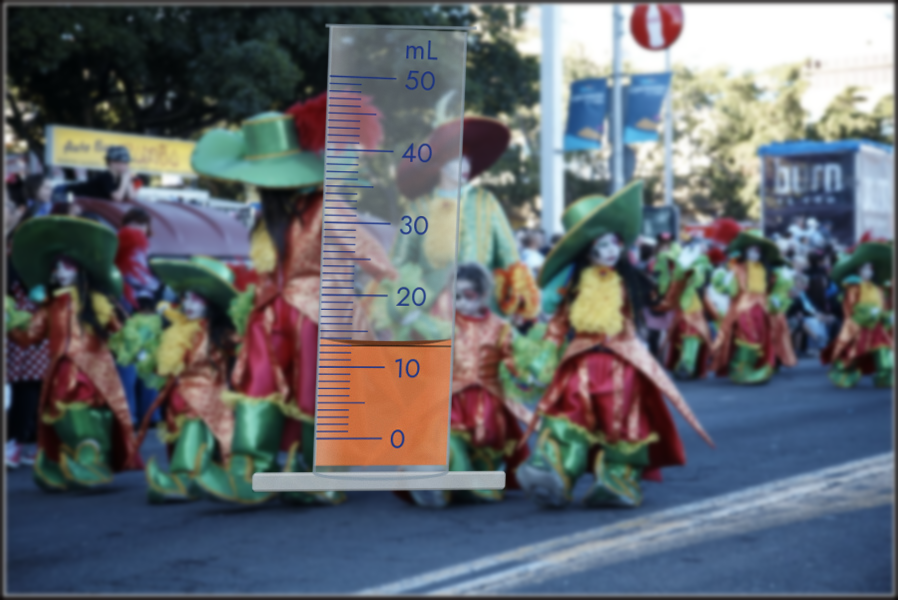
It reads 13 mL
